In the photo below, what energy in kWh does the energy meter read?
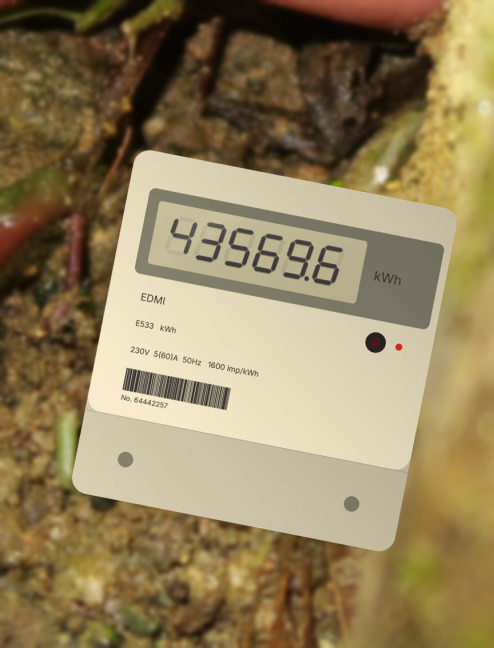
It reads 43569.6 kWh
